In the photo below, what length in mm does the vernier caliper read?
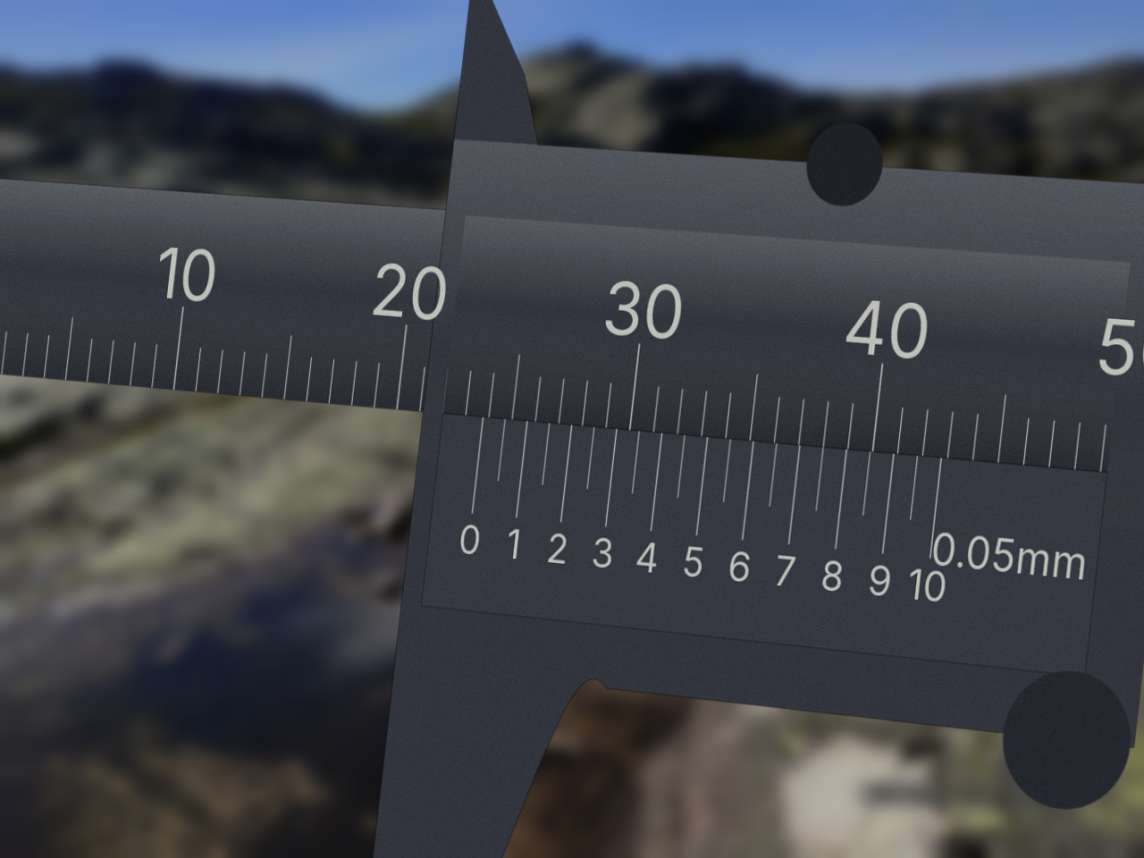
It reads 23.75 mm
